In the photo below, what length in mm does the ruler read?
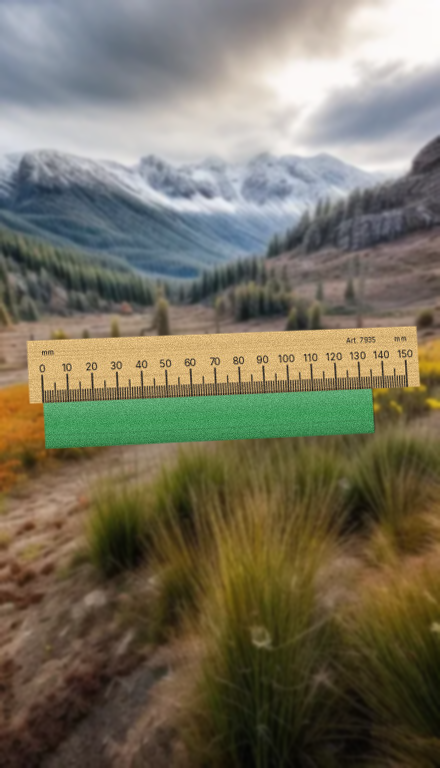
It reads 135 mm
